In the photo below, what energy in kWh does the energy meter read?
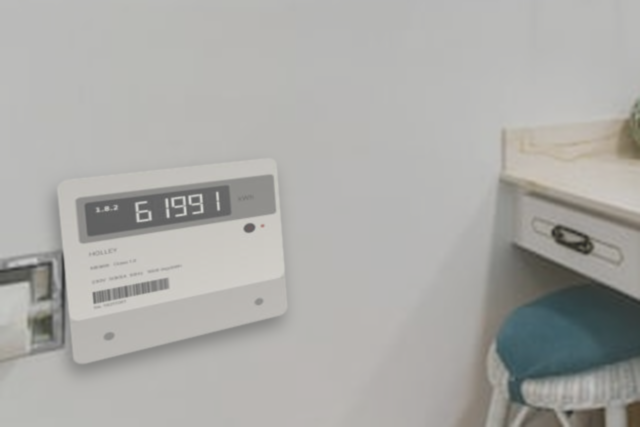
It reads 61991 kWh
